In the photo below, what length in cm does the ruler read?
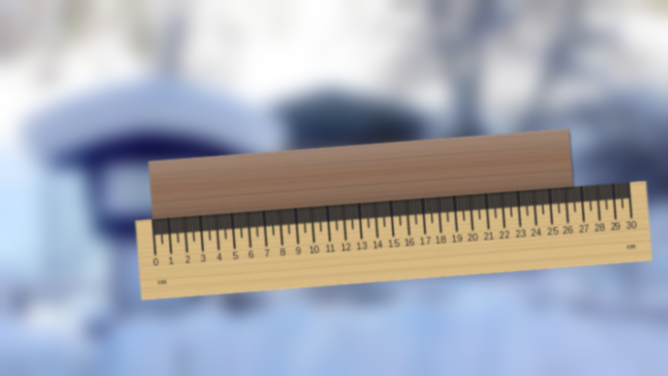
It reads 26.5 cm
